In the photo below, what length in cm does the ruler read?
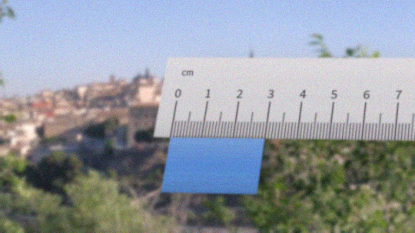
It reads 3 cm
